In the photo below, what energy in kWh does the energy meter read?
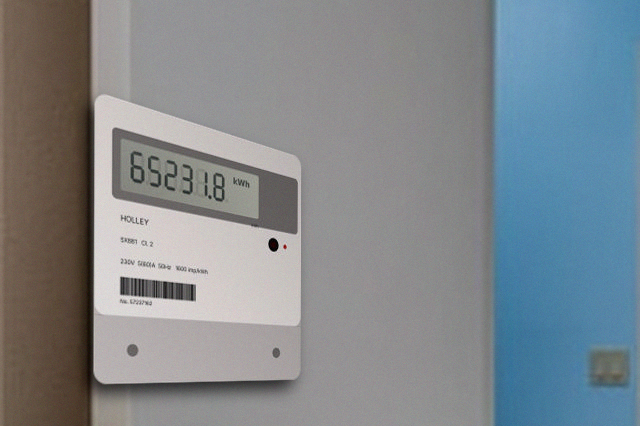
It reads 65231.8 kWh
